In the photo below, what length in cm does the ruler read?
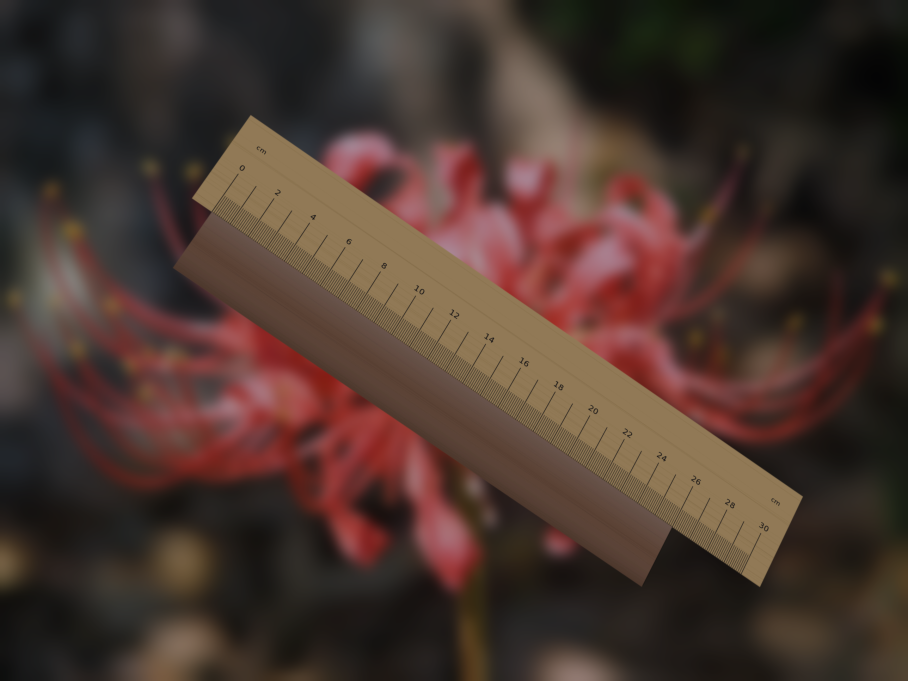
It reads 26 cm
